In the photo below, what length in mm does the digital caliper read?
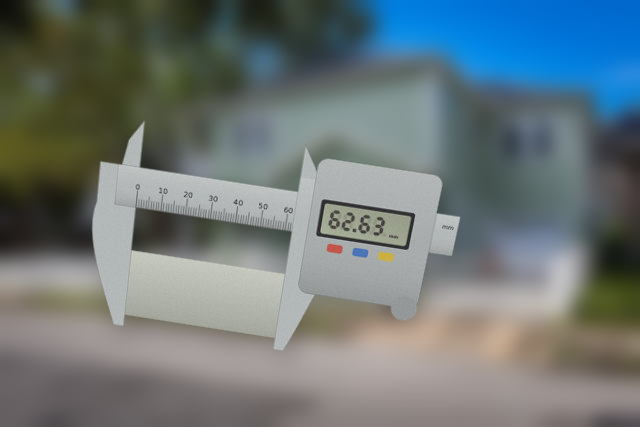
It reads 62.63 mm
